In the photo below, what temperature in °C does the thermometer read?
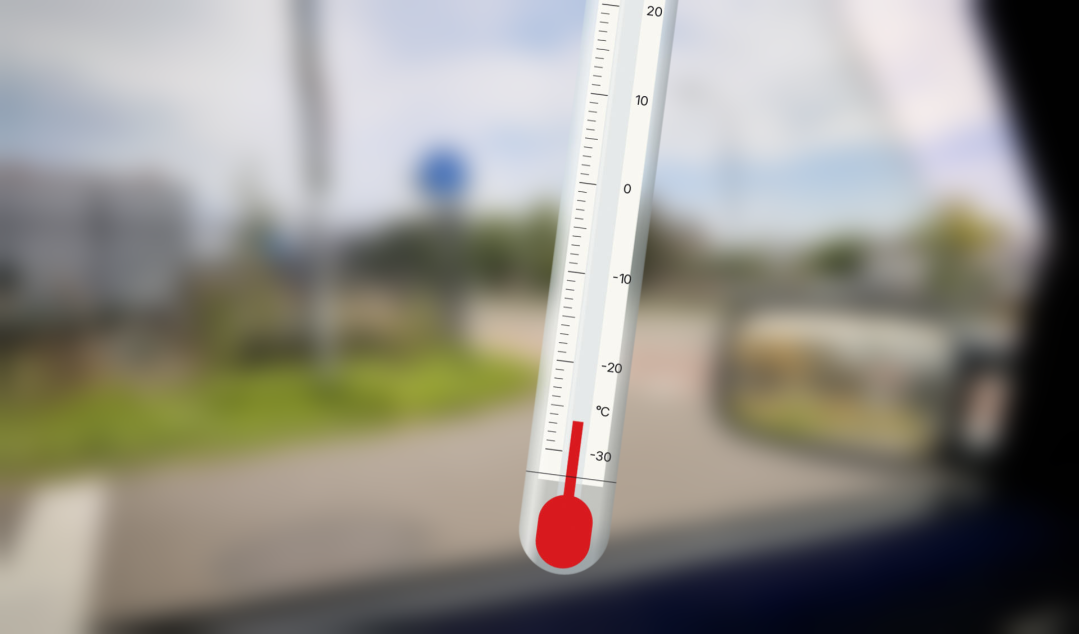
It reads -26.5 °C
